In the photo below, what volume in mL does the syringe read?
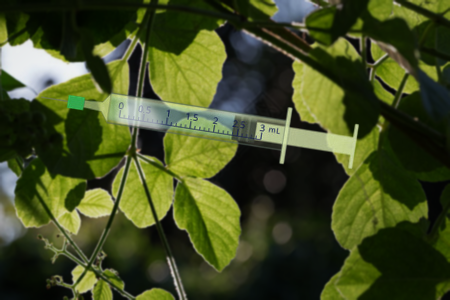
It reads 2.4 mL
